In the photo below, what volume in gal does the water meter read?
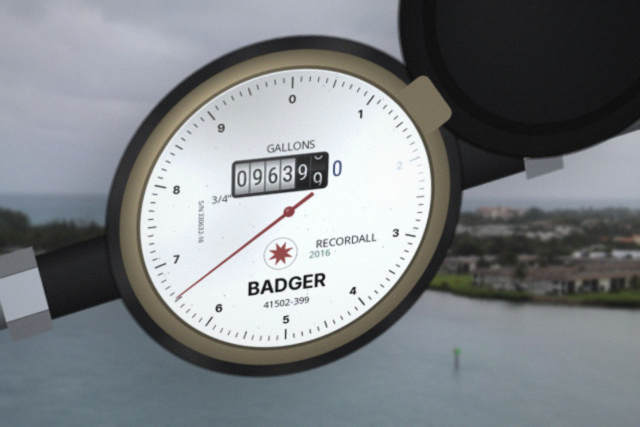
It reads 963986.5 gal
